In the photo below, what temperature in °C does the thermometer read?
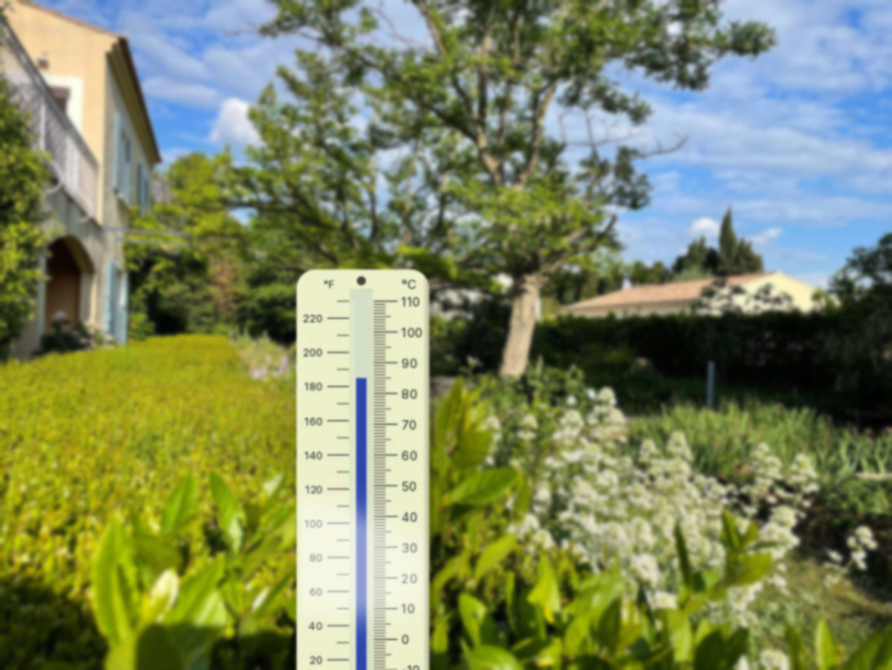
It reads 85 °C
